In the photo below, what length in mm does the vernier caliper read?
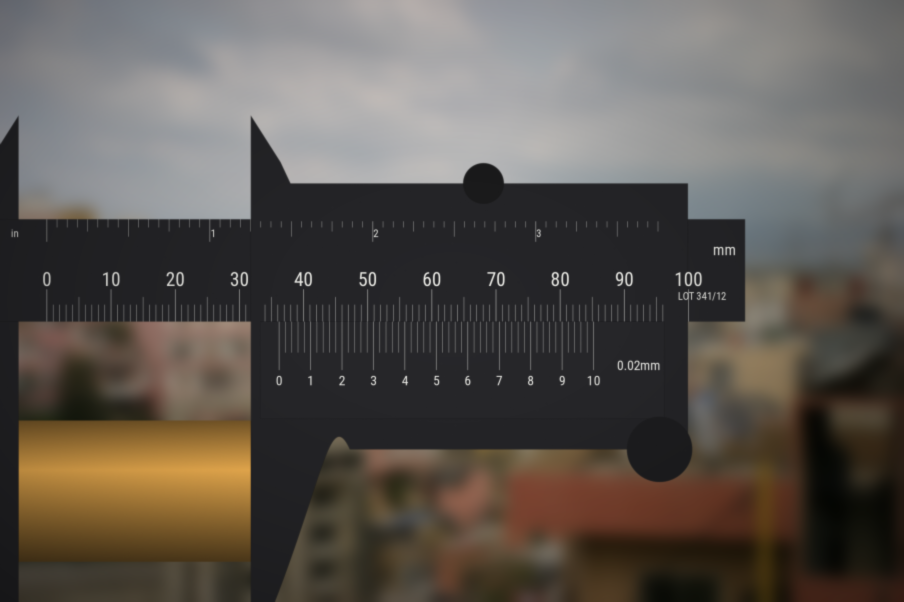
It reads 36.2 mm
